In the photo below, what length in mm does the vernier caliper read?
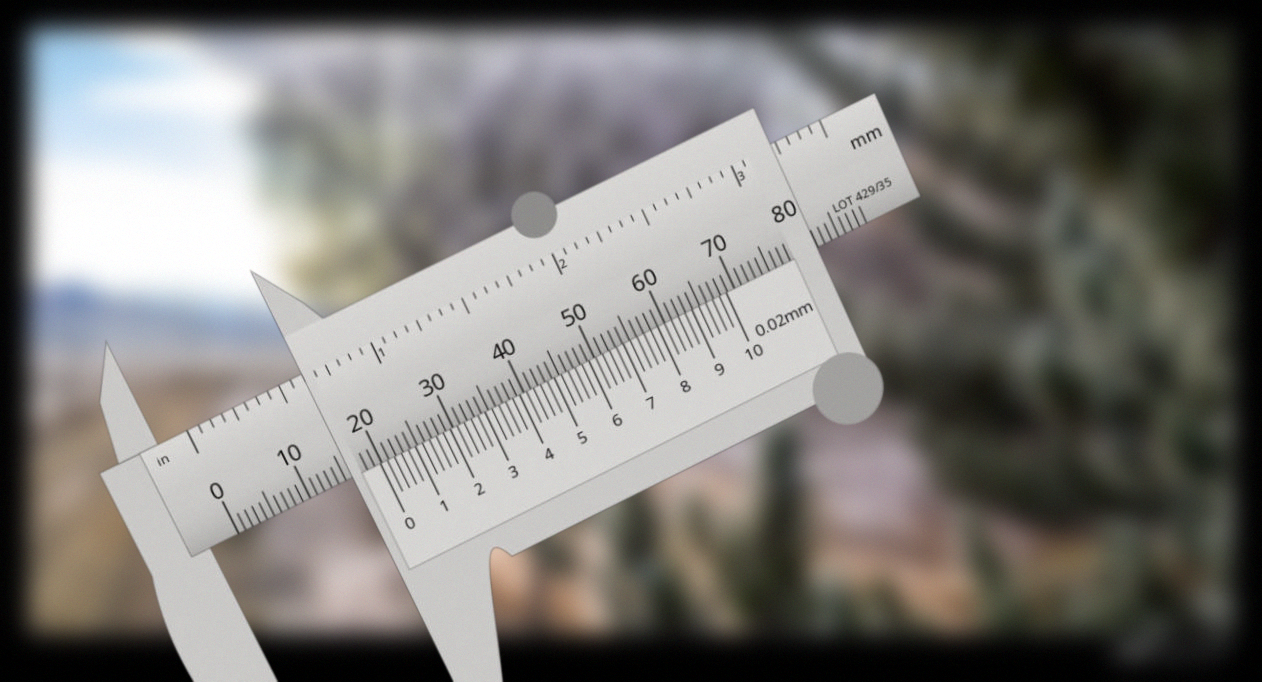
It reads 19.8 mm
